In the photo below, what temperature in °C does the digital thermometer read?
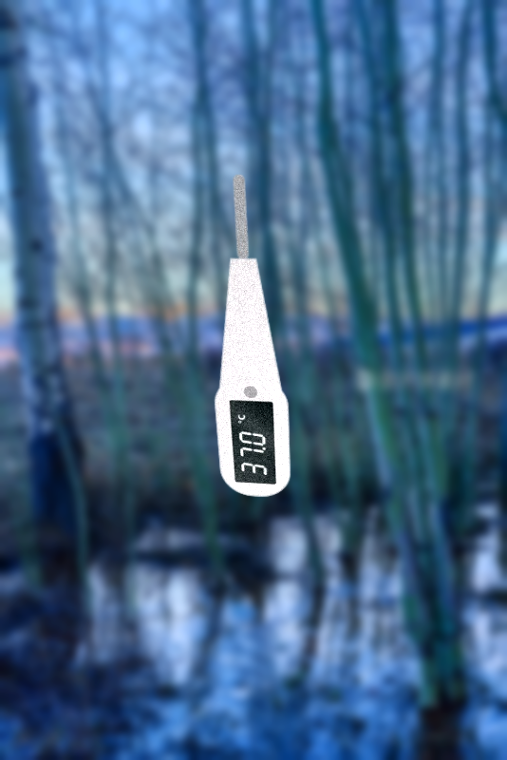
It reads 37.0 °C
